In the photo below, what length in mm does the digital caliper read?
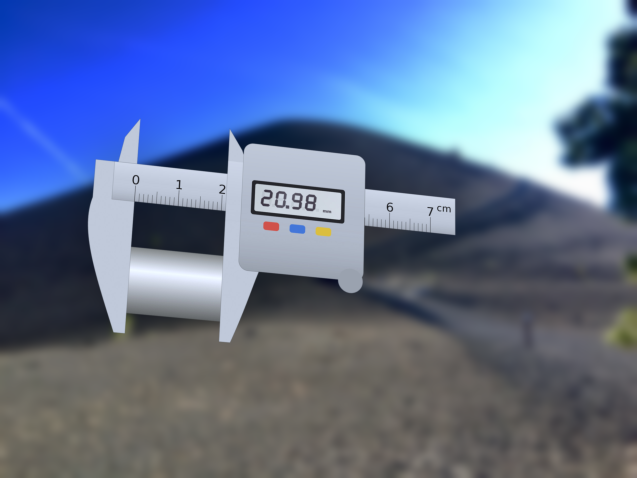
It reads 20.98 mm
